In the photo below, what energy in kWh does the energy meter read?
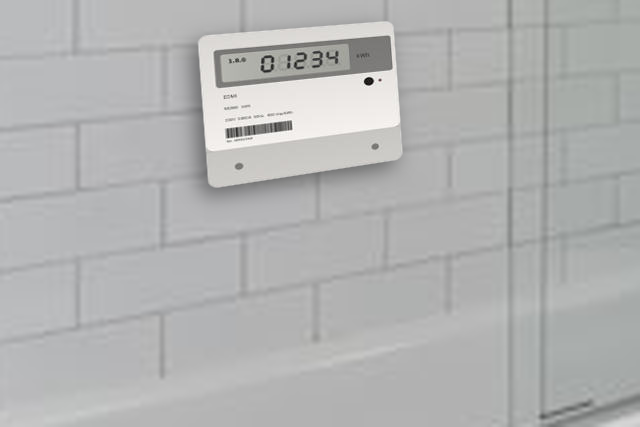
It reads 1234 kWh
